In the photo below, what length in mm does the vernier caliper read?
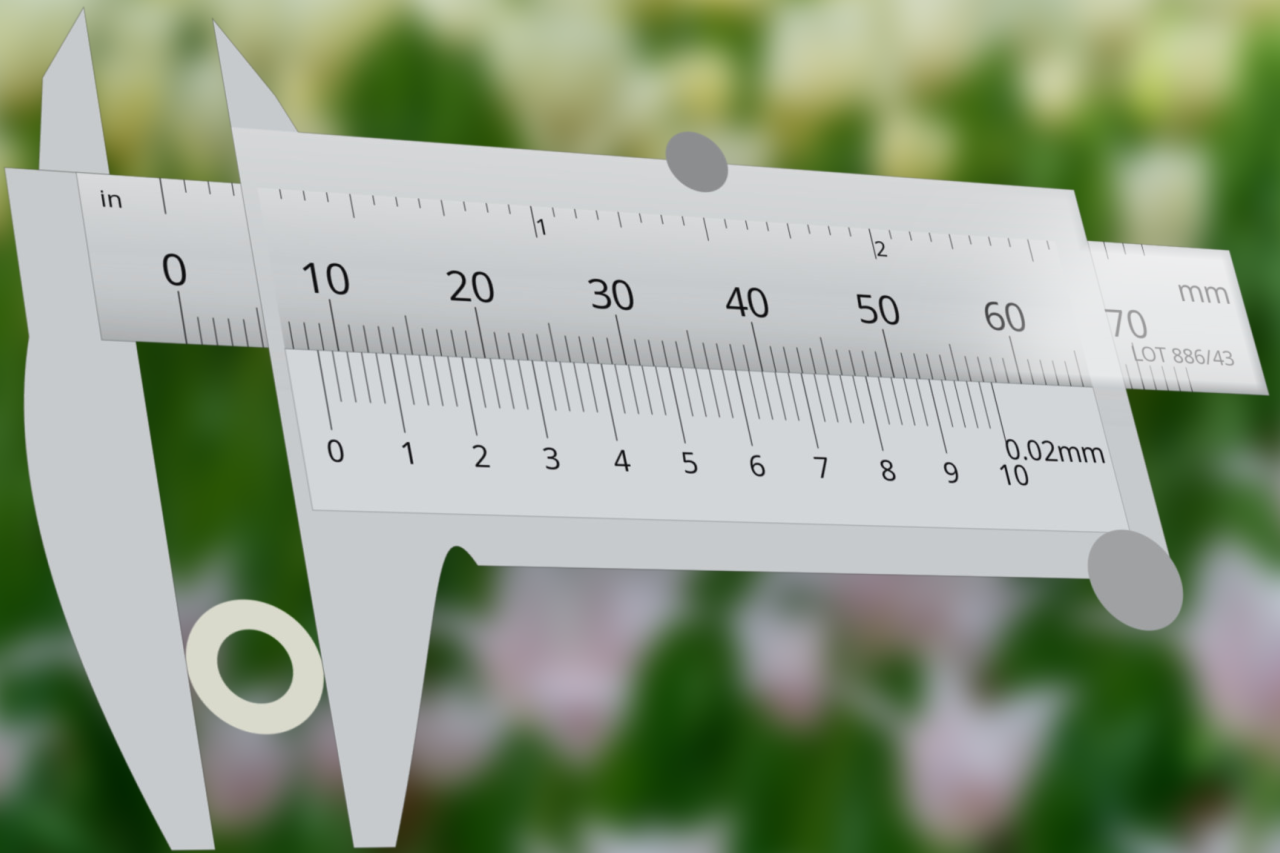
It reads 8.6 mm
